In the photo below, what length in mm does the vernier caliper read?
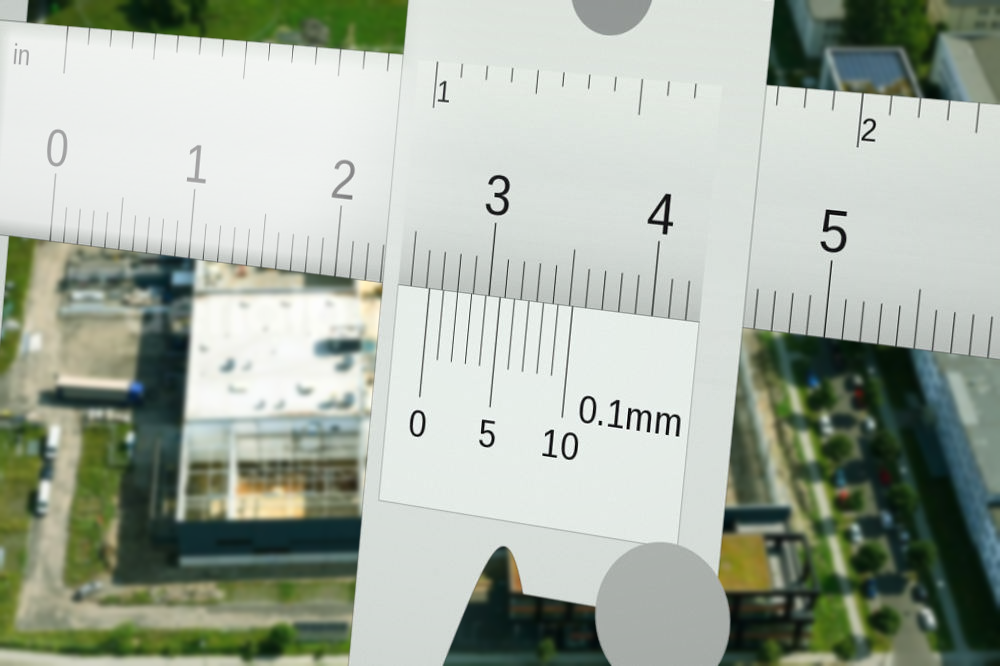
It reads 26.2 mm
